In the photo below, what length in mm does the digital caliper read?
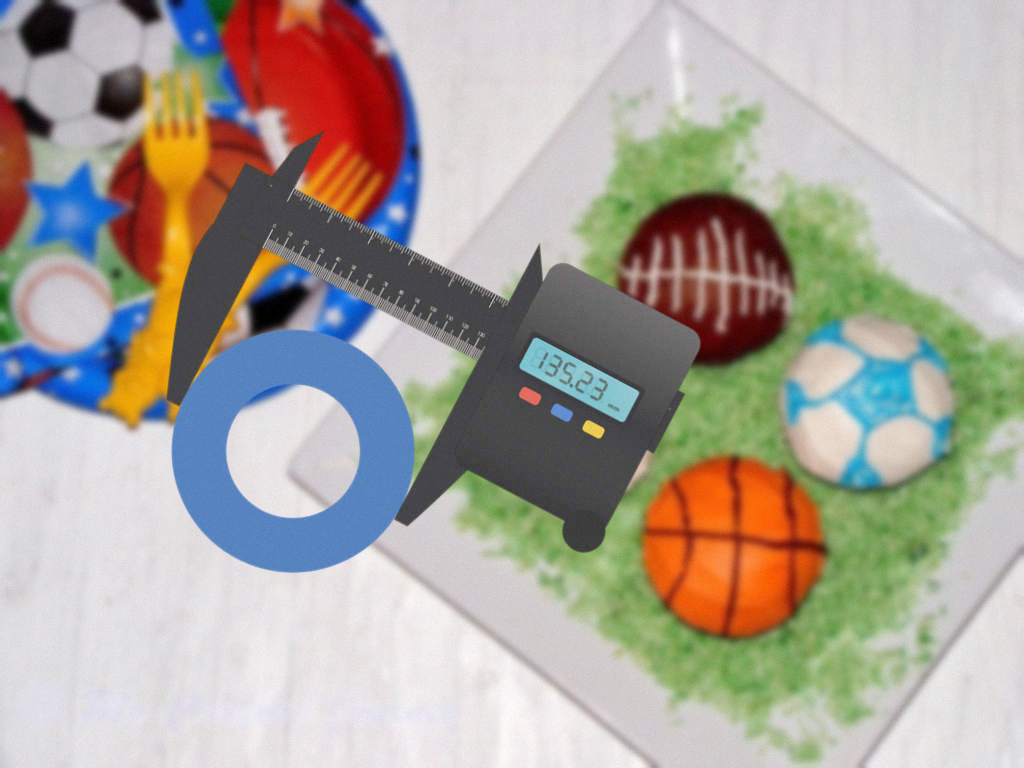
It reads 135.23 mm
